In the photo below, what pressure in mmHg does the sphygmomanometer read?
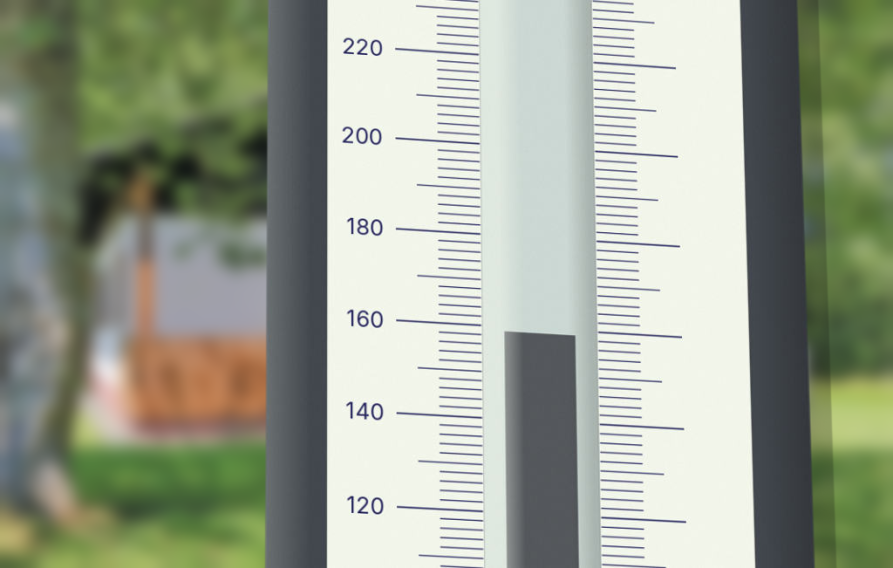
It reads 159 mmHg
